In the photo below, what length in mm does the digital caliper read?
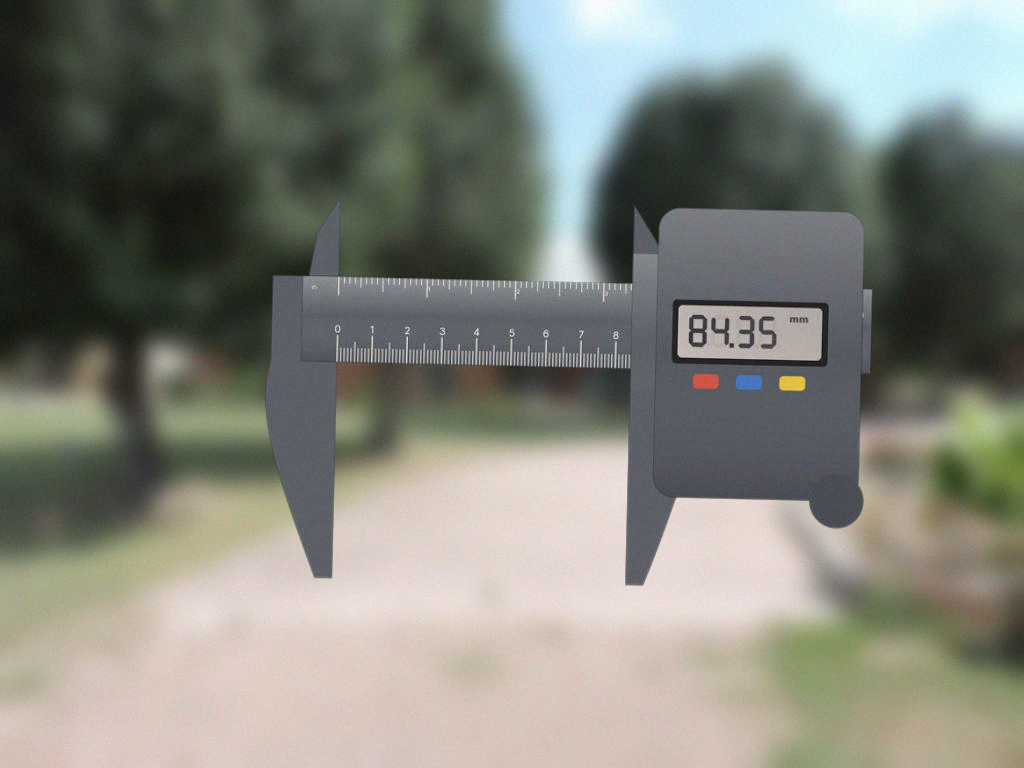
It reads 84.35 mm
